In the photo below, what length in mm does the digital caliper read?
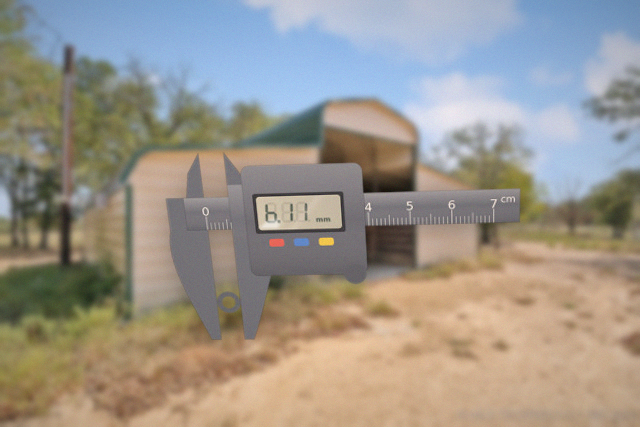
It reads 6.11 mm
